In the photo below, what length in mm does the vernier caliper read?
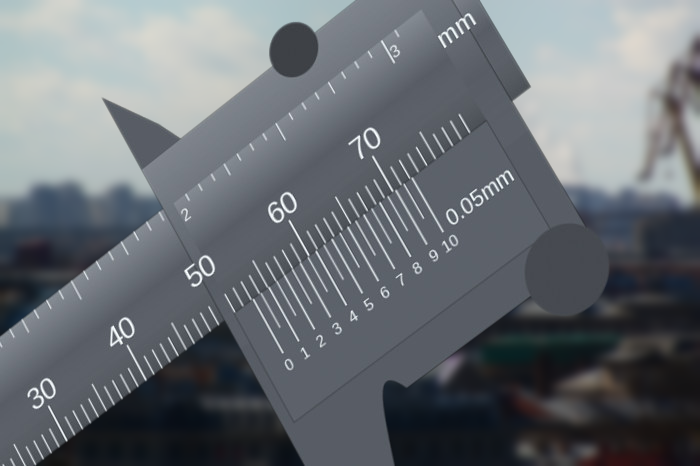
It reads 53.2 mm
